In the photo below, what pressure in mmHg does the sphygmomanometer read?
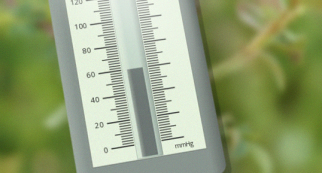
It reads 60 mmHg
